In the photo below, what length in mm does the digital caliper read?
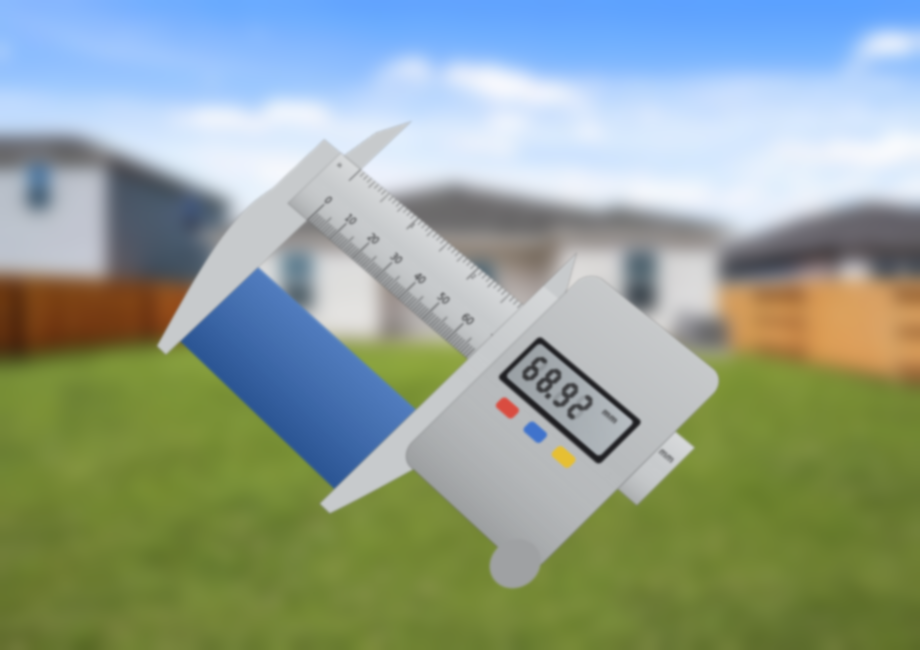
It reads 68.92 mm
